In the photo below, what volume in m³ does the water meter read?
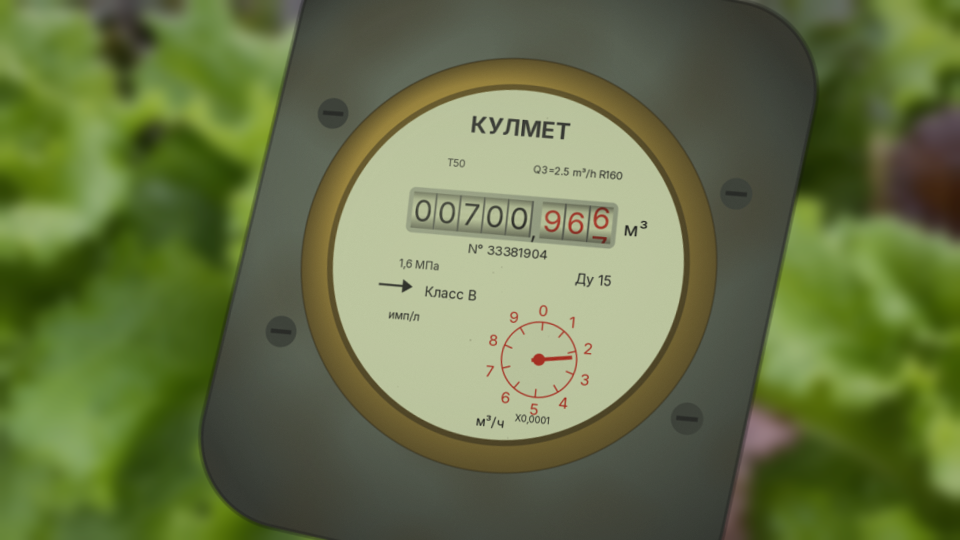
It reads 700.9662 m³
